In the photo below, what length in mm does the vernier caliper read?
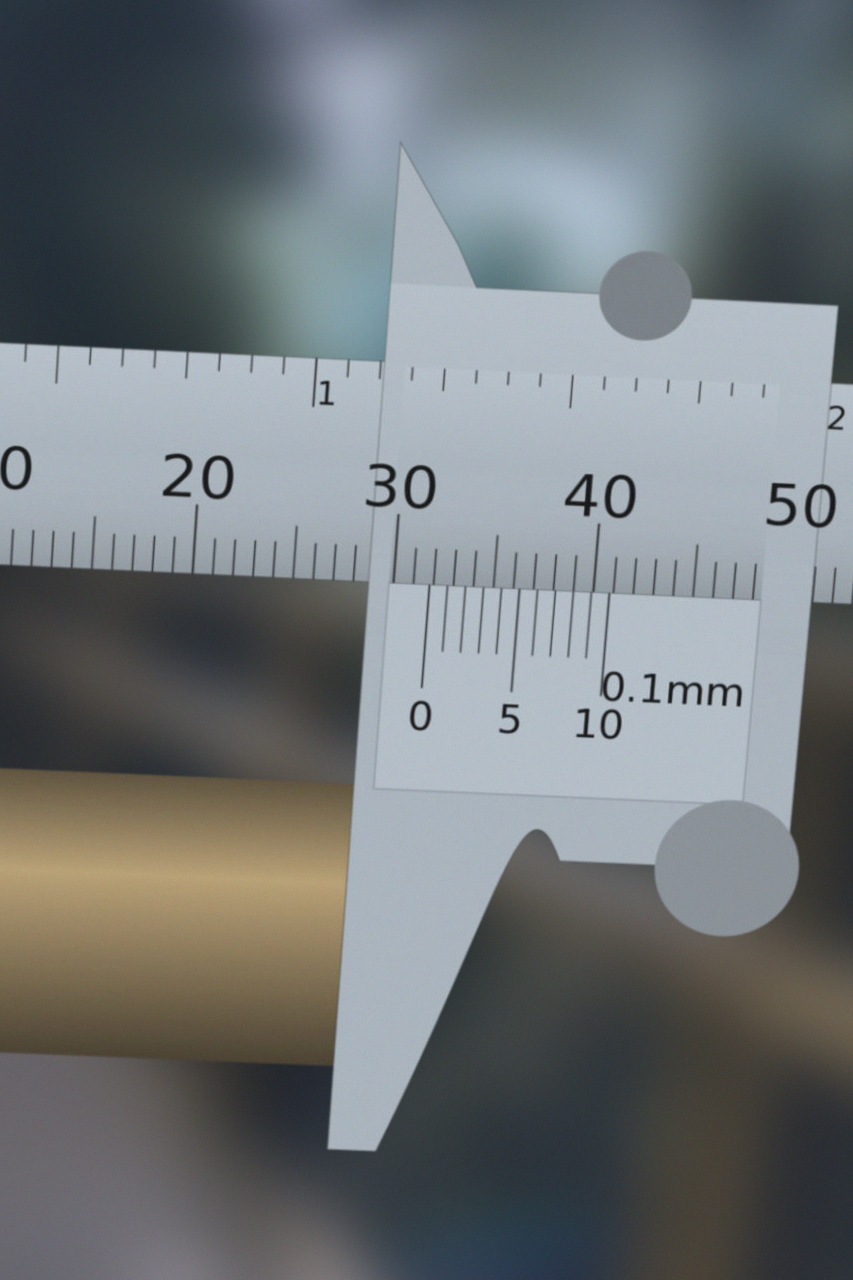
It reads 31.8 mm
